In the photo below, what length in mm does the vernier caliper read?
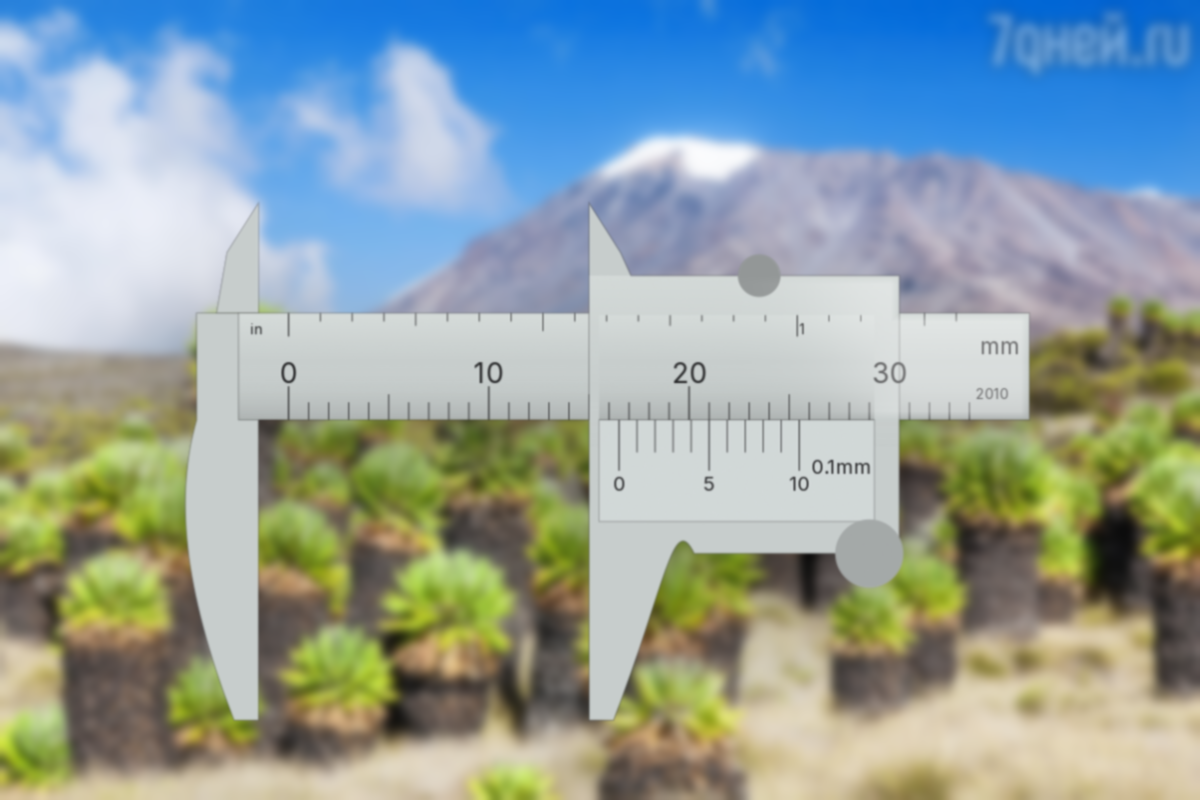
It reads 16.5 mm
